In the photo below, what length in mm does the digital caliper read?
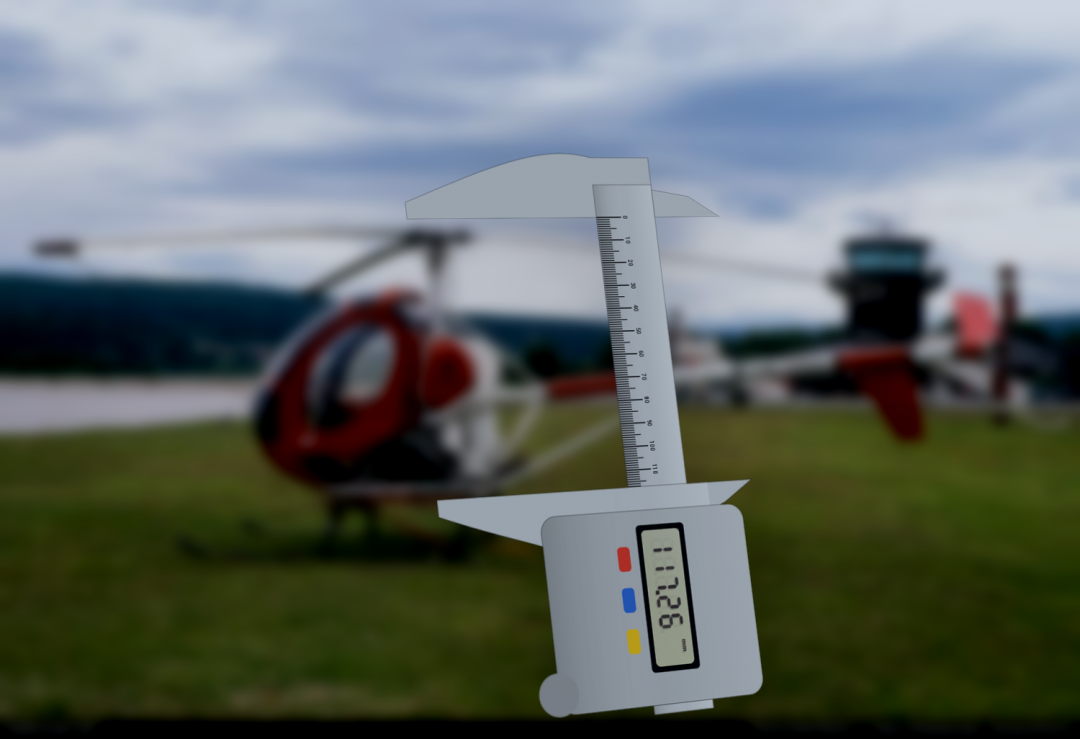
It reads 117.26 mm
